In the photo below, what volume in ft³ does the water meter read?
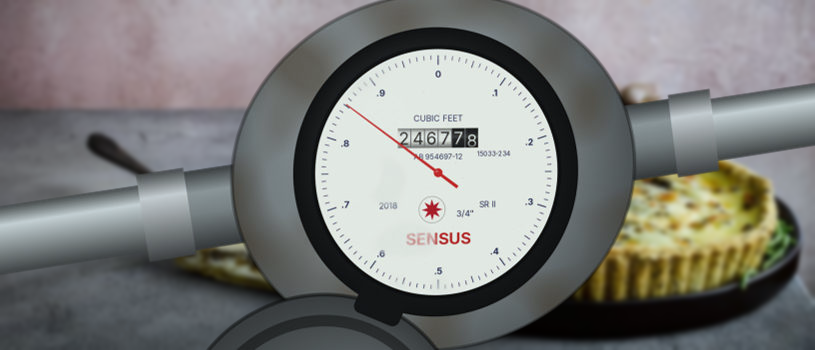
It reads 246777.85 ft³
